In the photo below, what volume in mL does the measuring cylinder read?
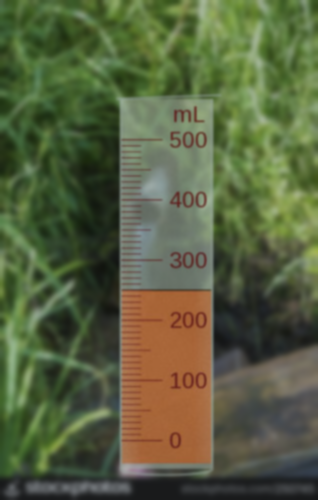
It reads 250 mL
